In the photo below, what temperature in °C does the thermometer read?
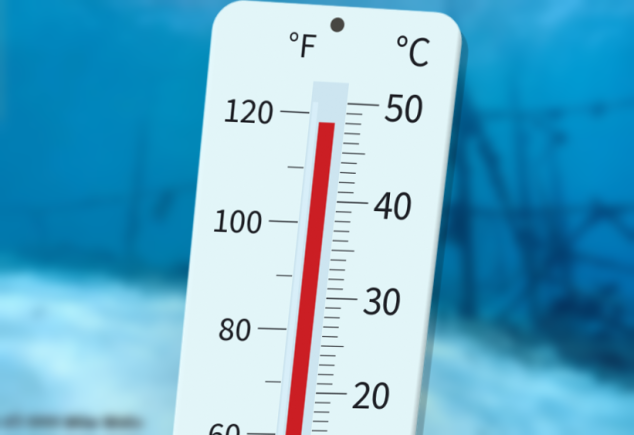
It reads 48 °C
